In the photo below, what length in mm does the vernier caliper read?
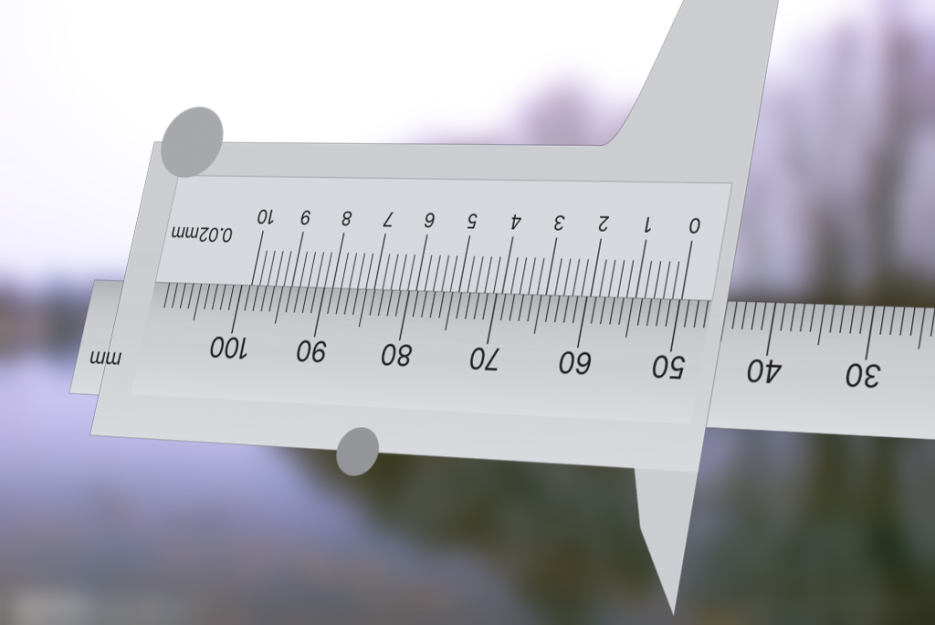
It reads 49.8 mm
